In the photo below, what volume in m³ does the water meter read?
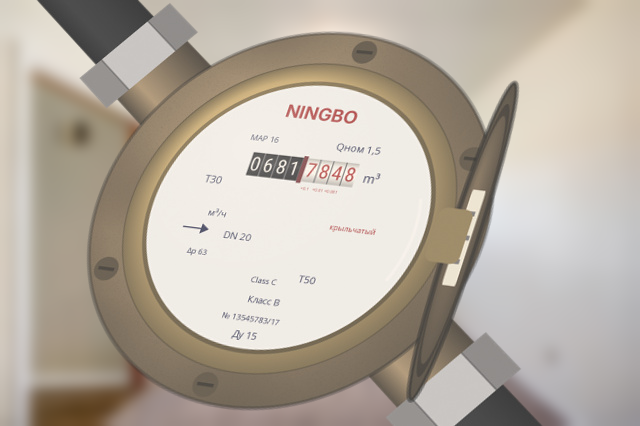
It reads 681.7848 m³
